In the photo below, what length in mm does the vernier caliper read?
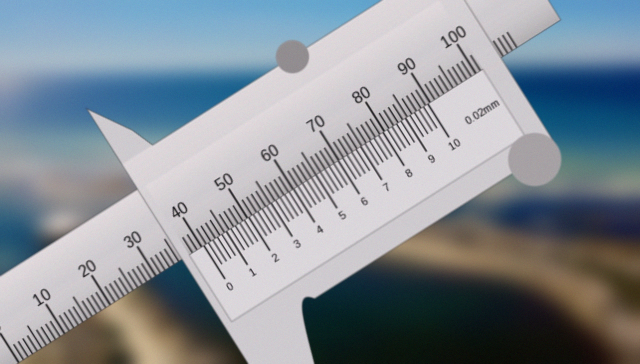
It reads 40.5 mm
